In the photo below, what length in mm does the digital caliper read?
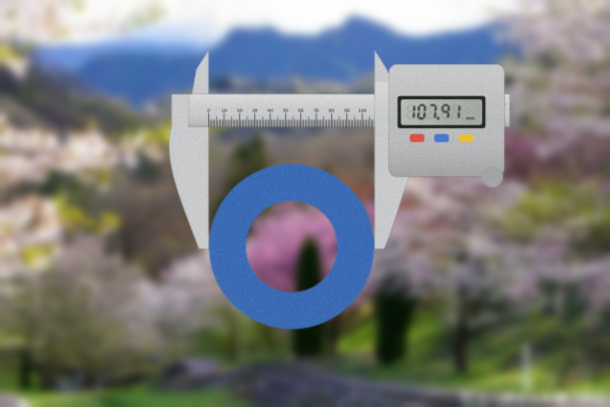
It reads 107.91 mm
